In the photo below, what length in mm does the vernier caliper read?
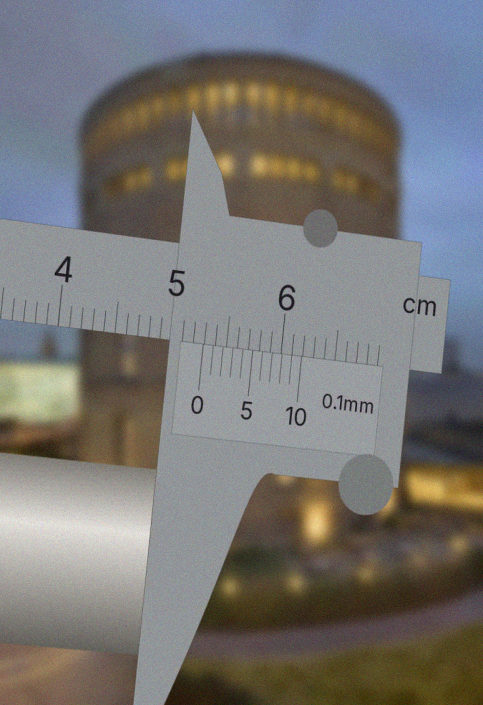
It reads 52.9 mm
